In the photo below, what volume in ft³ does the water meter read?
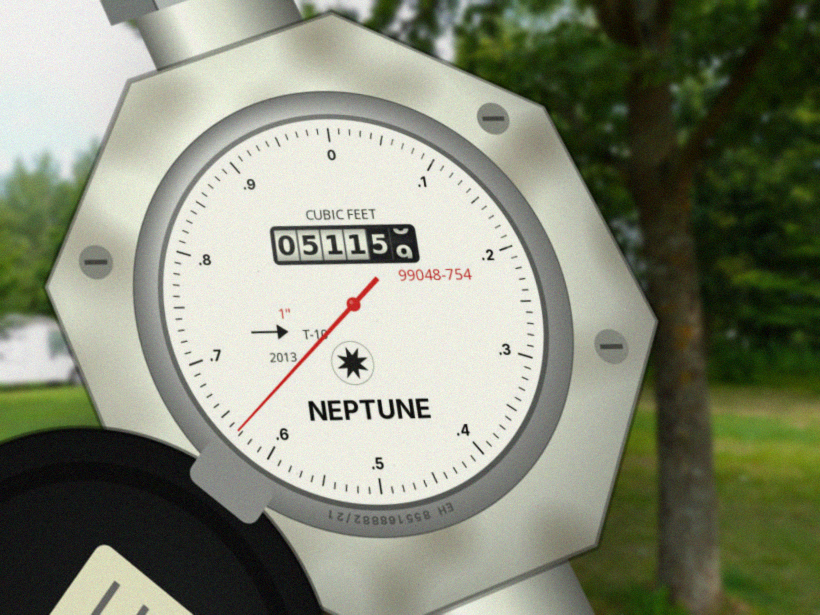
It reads 51158.63 ft³
